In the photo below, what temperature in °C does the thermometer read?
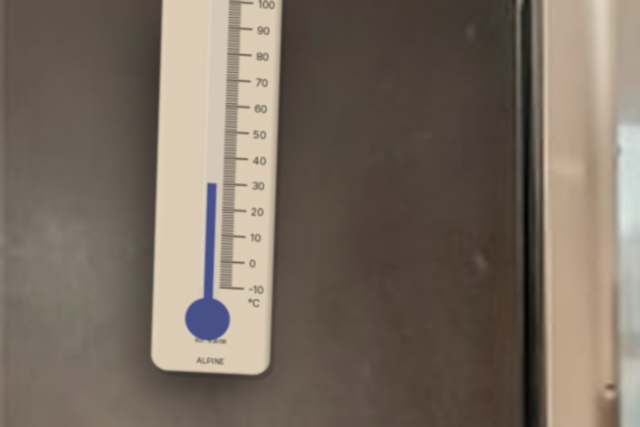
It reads 30 °C
